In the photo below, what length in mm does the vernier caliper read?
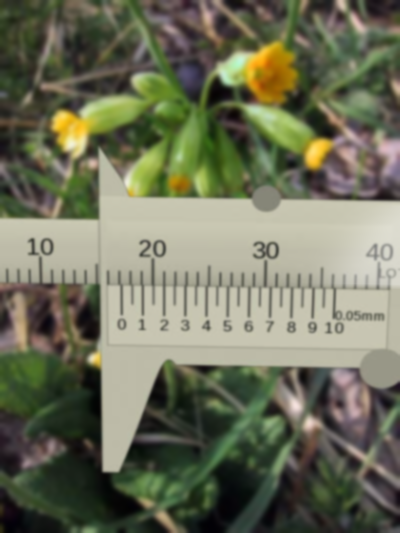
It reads 17.2 mm
